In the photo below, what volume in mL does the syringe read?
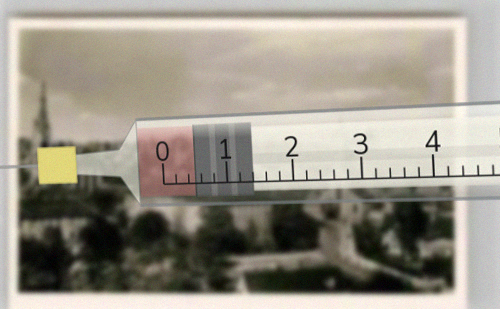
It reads 0.5 mL
